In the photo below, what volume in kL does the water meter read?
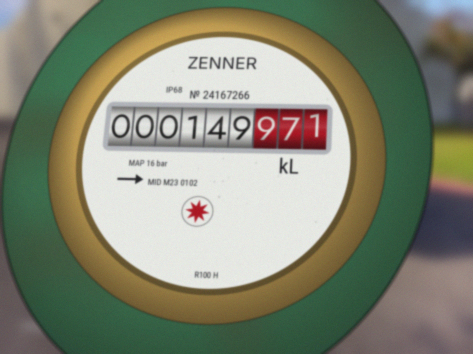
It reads 149.971 kL
